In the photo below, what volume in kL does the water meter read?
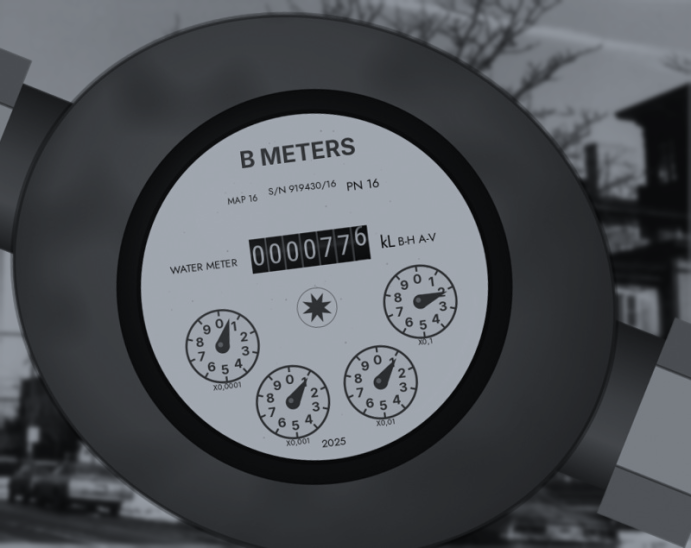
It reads 776.2110 kL
